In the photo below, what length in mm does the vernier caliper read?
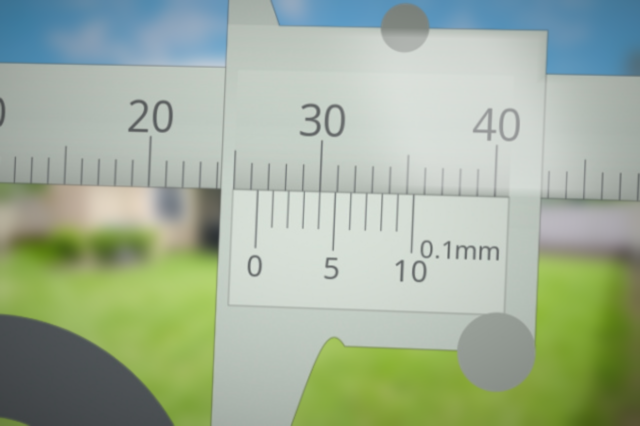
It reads 26.4 mm
